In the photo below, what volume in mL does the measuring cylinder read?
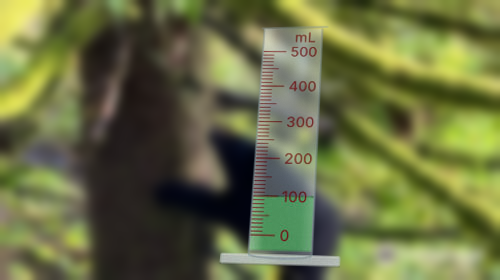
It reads 100 mL
